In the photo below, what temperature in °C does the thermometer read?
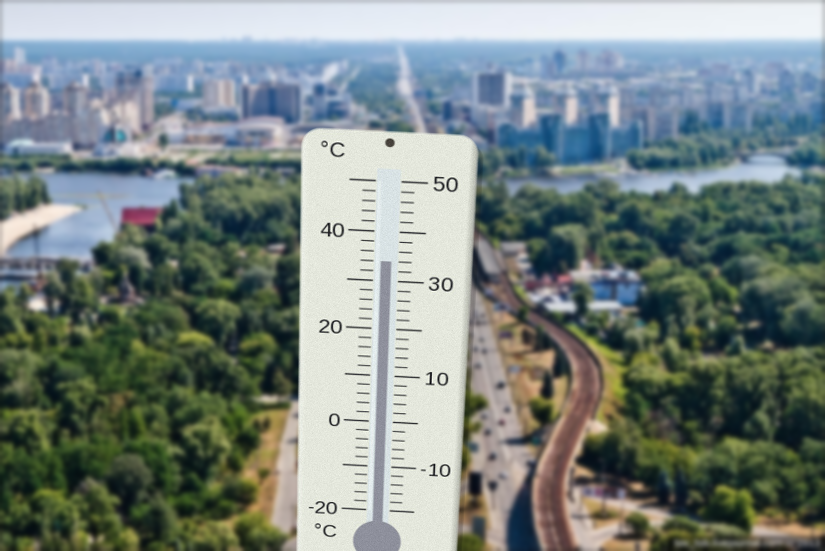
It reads 34 °C
